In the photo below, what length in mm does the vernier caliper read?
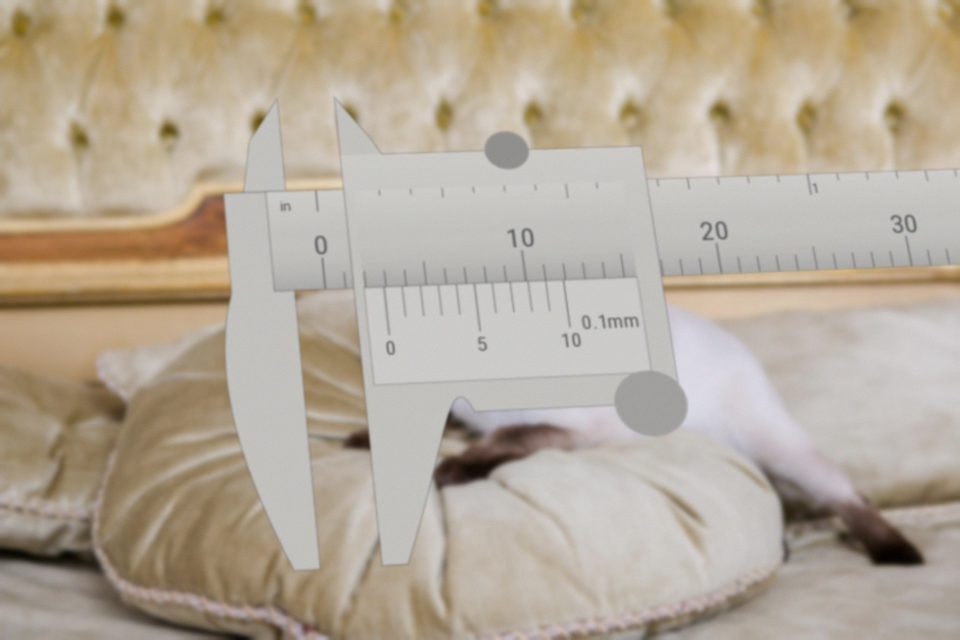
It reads 2.9 mm
